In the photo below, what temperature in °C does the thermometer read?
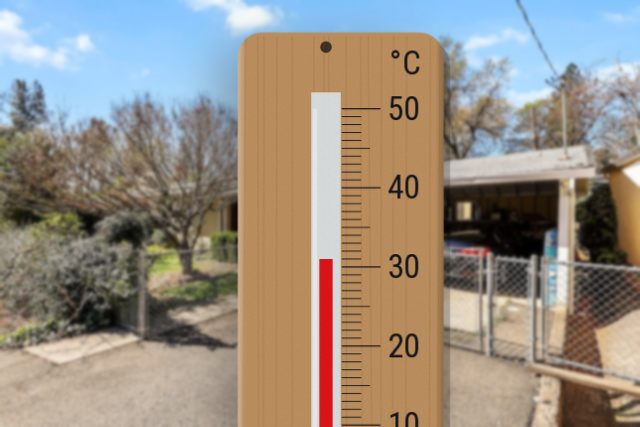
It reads 31 °C
